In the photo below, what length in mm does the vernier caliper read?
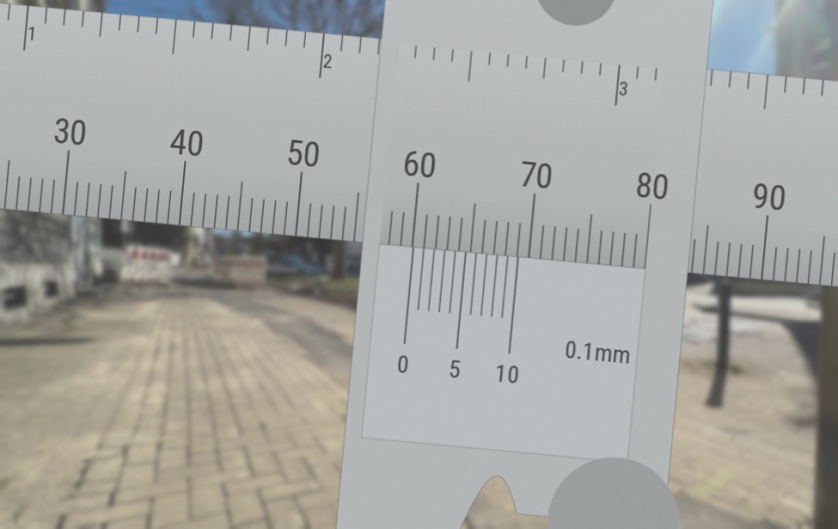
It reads 60.1 mm
